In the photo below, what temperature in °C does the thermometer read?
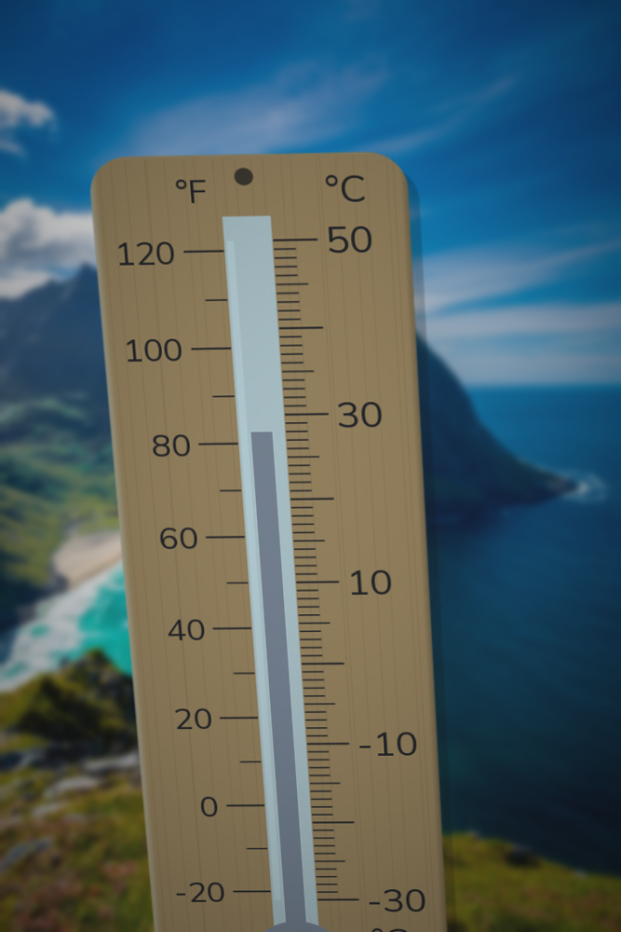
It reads 28 °C
